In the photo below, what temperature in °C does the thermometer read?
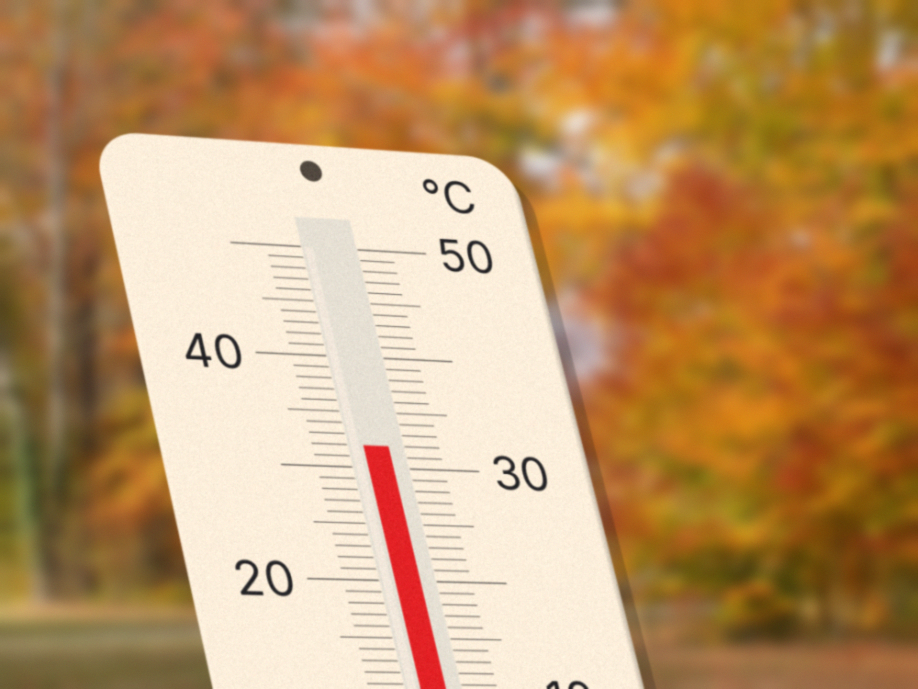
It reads 32 °C
